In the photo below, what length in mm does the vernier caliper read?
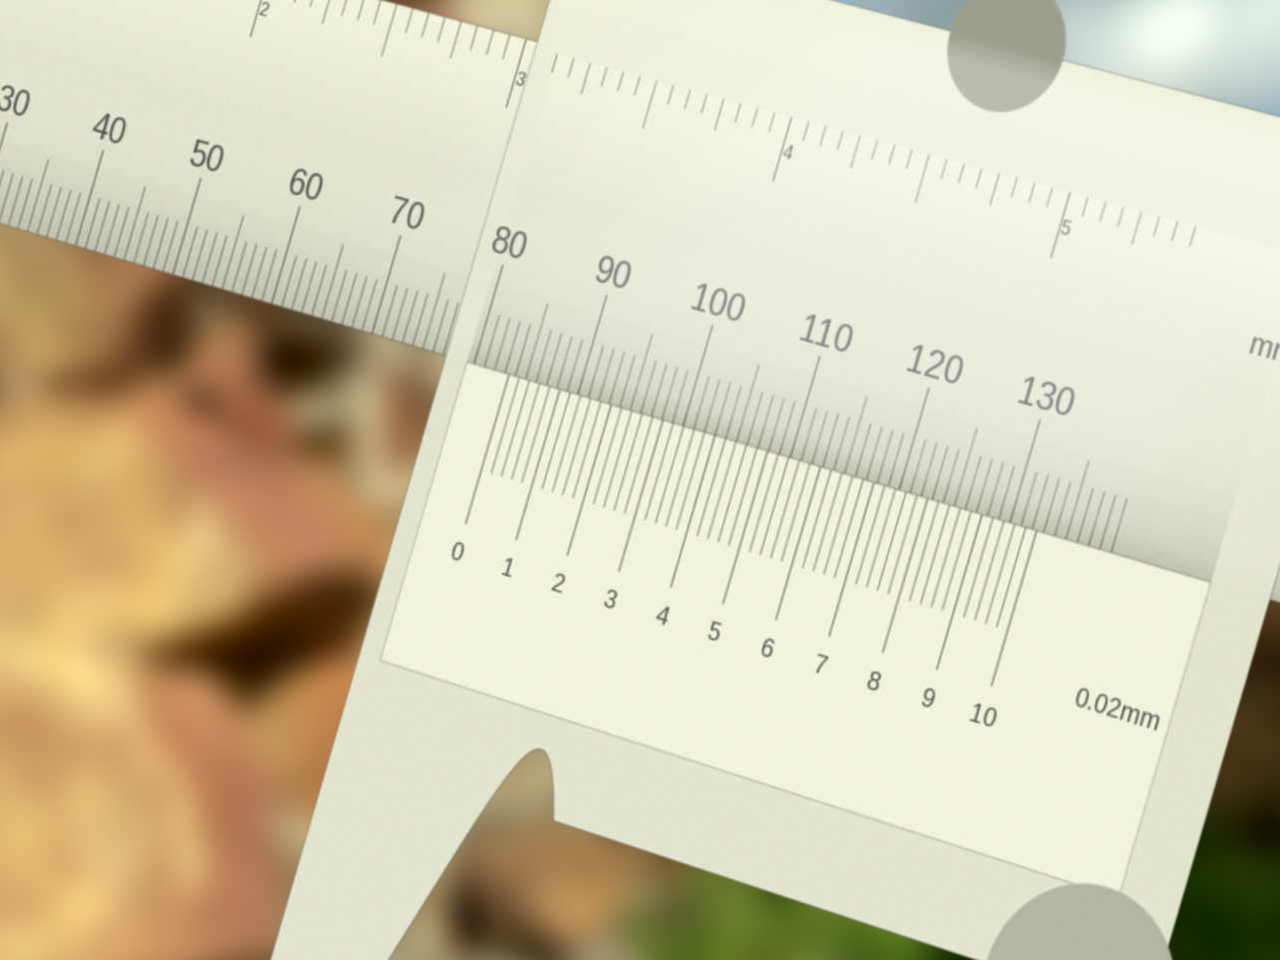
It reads 83.4 mm
